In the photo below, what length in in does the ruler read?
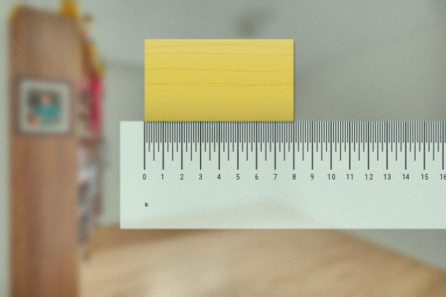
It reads 8 in
